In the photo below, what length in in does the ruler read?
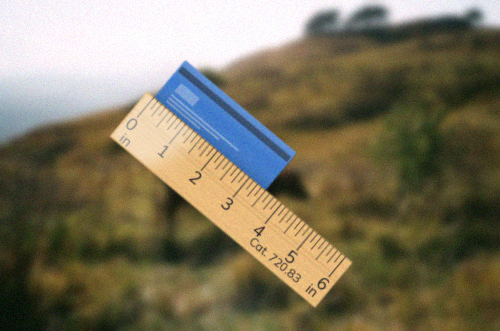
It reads 3.5 in
